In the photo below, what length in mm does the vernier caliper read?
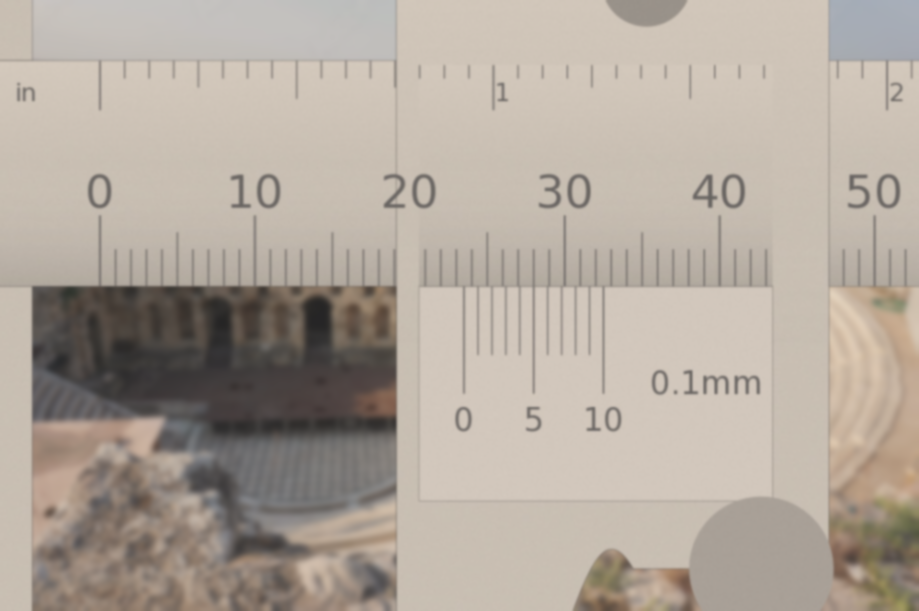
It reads 23.5 mm
